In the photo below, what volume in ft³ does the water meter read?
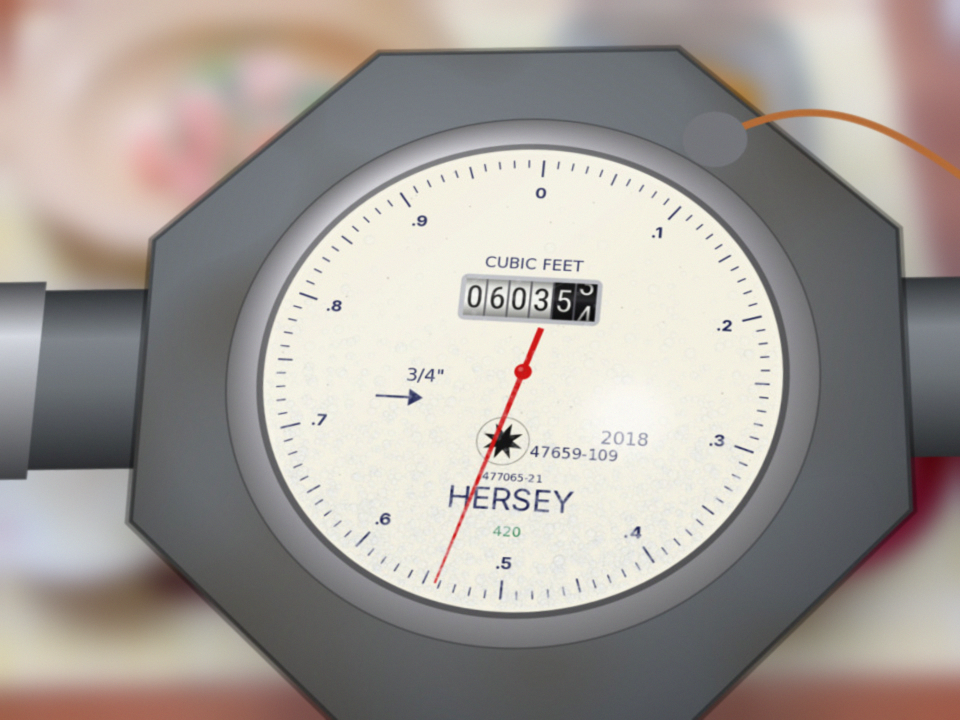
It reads 60353.54 ft³
